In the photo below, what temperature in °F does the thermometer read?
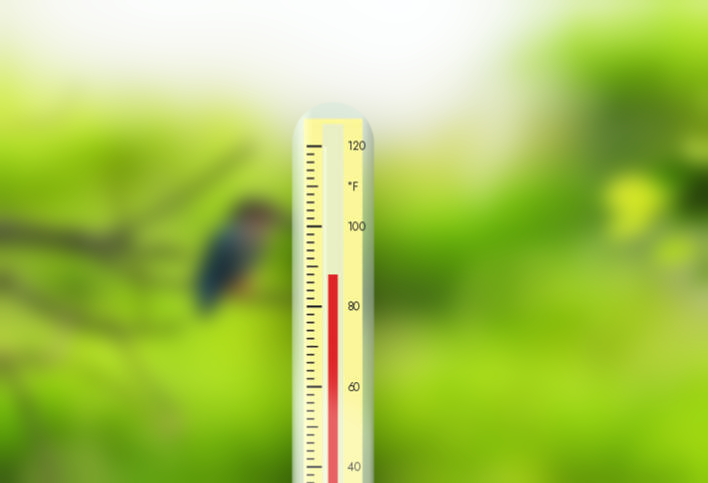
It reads 88 °F
